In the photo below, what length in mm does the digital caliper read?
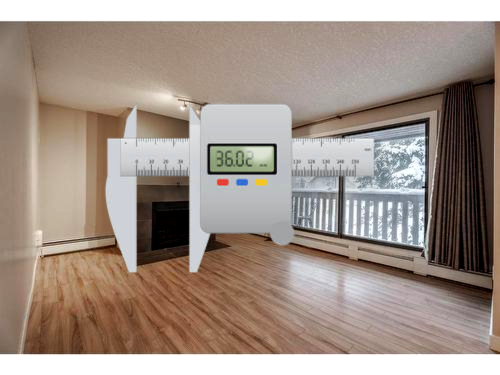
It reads 36.02 mm
